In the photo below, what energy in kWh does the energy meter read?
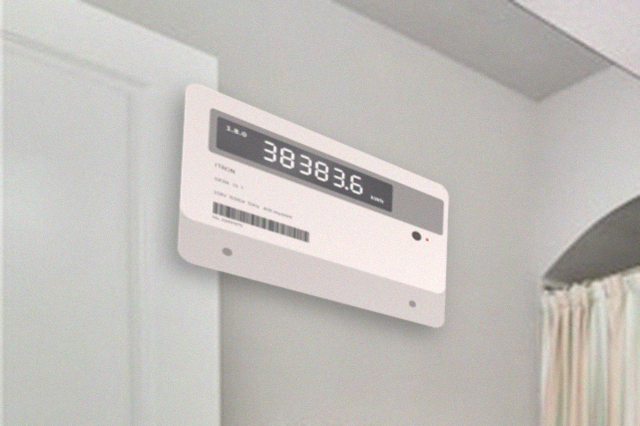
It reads 38383.6 kWh
